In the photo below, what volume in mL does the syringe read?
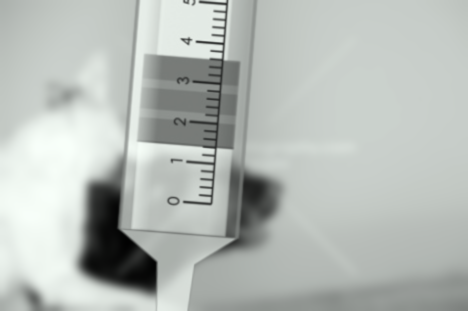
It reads 1.4 mL
